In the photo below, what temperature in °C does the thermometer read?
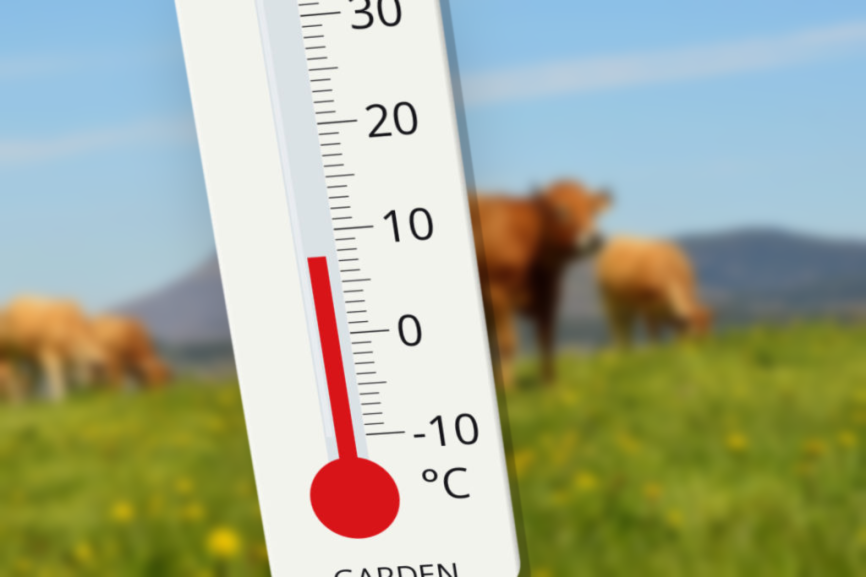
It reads 7.5 °C
